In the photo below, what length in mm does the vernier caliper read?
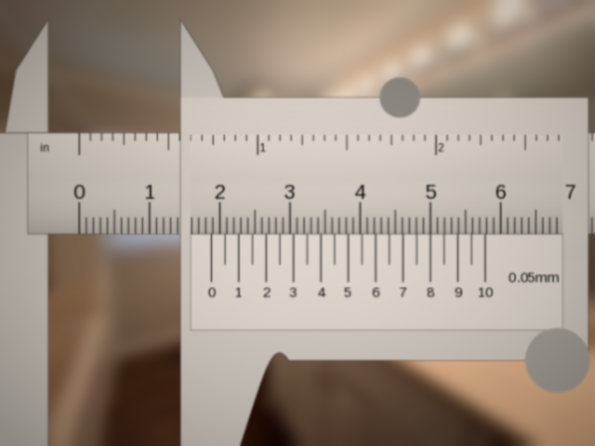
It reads 18.8 mm
